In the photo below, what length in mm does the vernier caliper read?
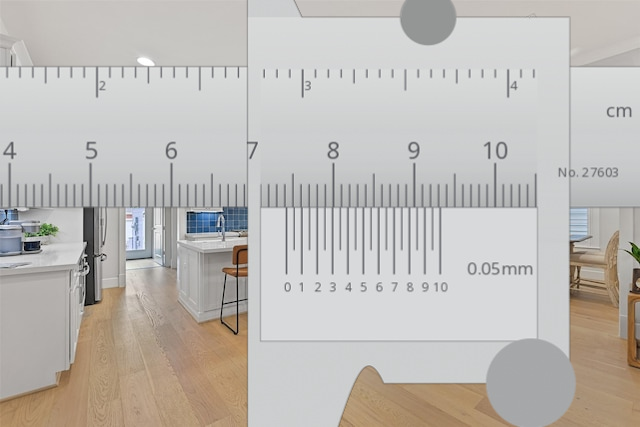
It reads 74.2 mm
